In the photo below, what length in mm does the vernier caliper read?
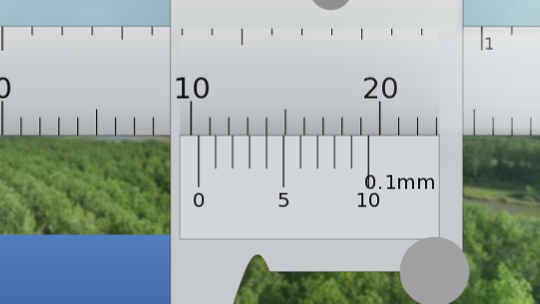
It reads 10.4 mm
